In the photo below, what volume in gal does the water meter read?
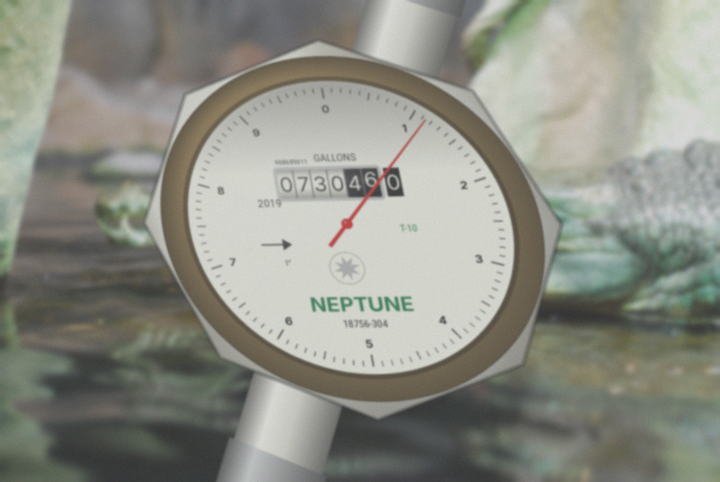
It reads 730461.1 gal
